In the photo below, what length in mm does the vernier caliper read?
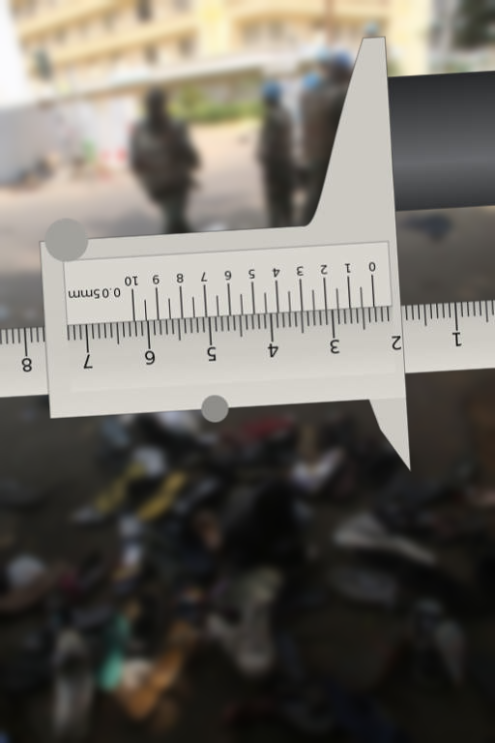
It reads 23.2 mm
